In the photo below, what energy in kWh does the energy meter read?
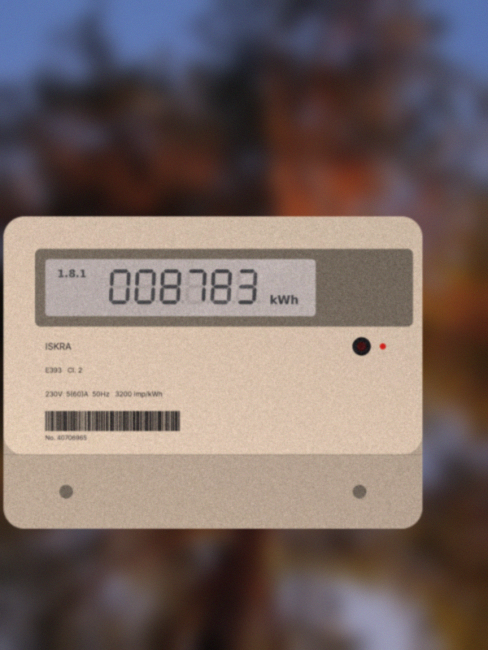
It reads 8783 kWh
